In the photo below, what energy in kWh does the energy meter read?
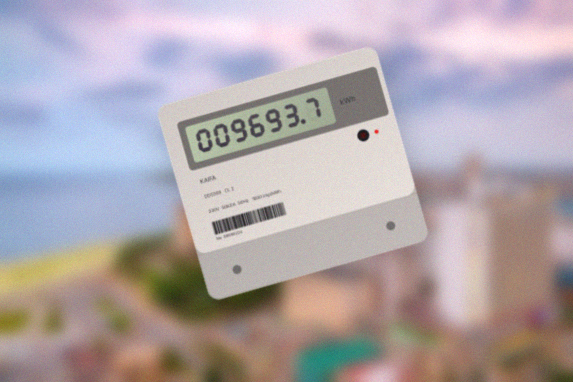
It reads 9693.7 kWh
